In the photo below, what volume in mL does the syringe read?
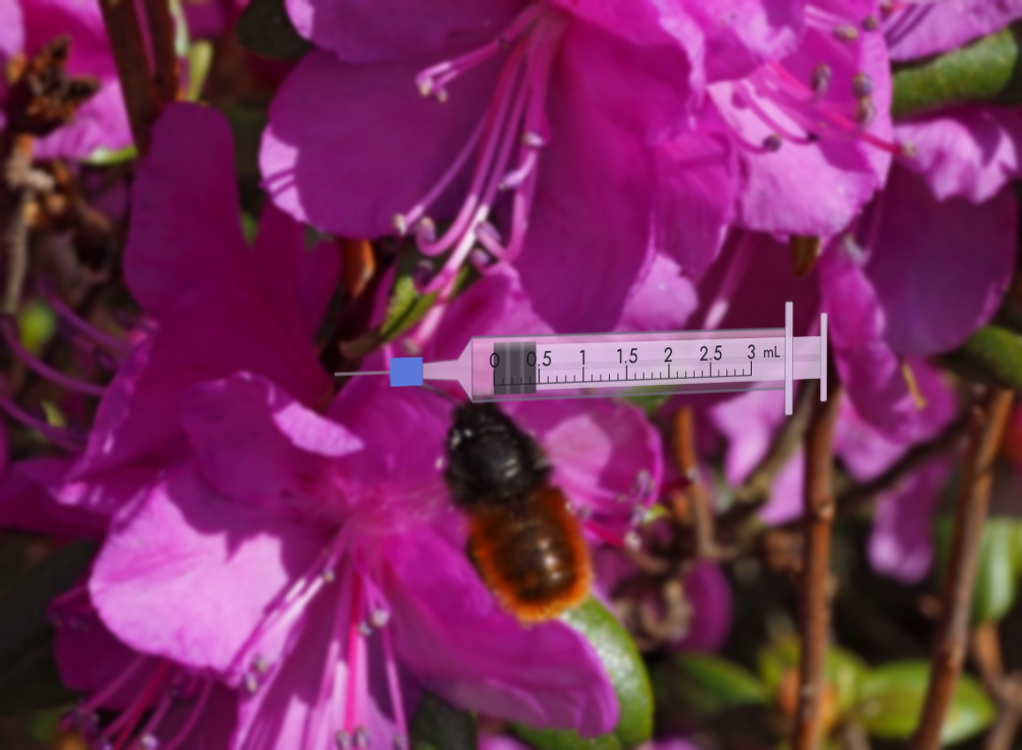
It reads 0 mL
